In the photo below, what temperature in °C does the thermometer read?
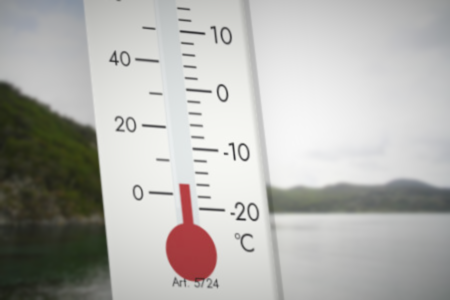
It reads -16 °C
